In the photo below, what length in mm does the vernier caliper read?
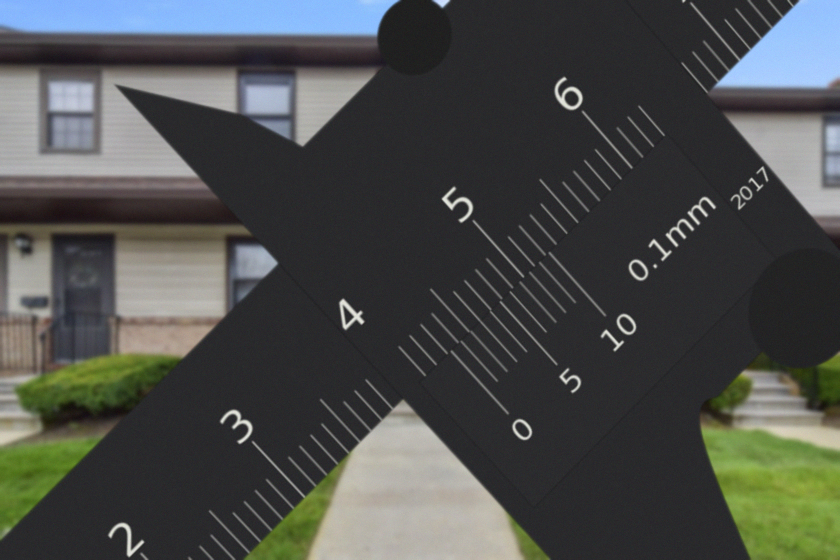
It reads 43.3 mm
